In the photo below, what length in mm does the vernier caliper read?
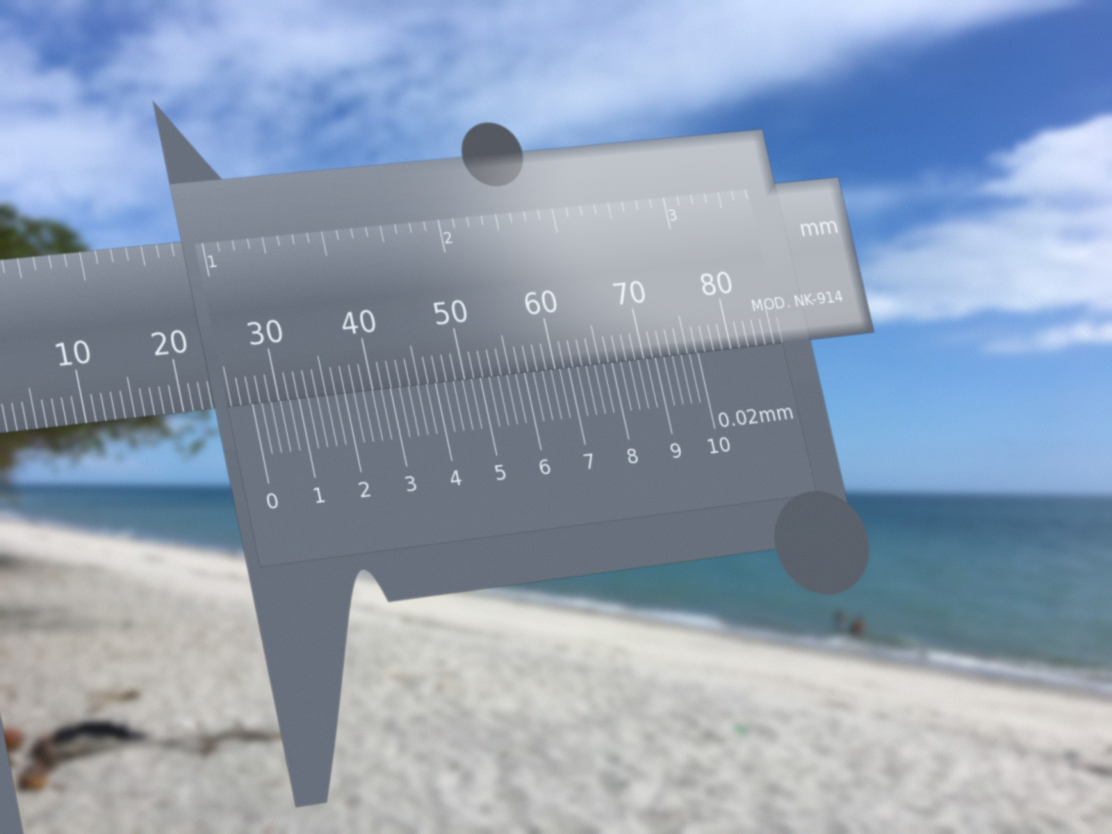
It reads 27.2 mm
